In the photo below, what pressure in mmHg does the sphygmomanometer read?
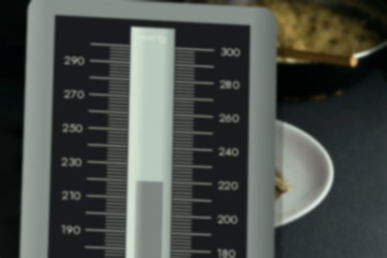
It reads 220 mmHg
